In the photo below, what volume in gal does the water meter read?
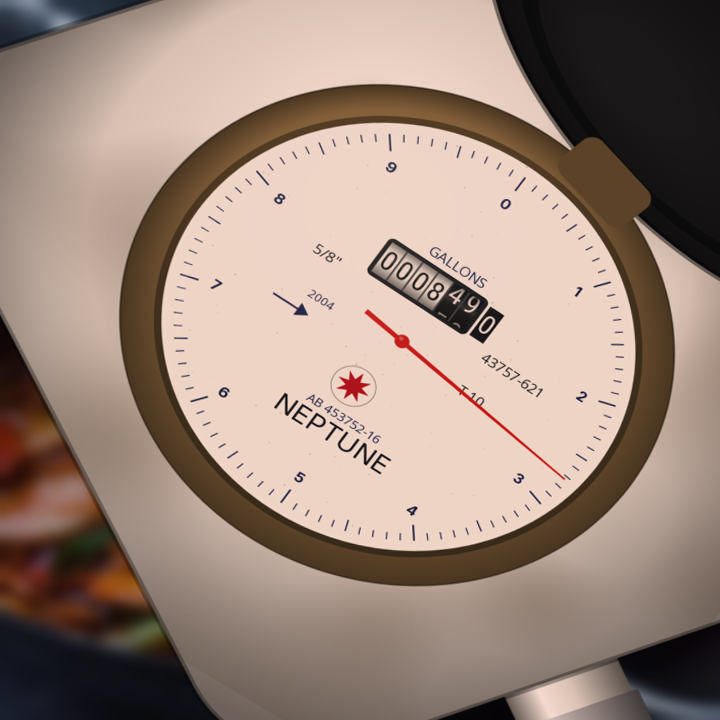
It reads 8492.7 gal
